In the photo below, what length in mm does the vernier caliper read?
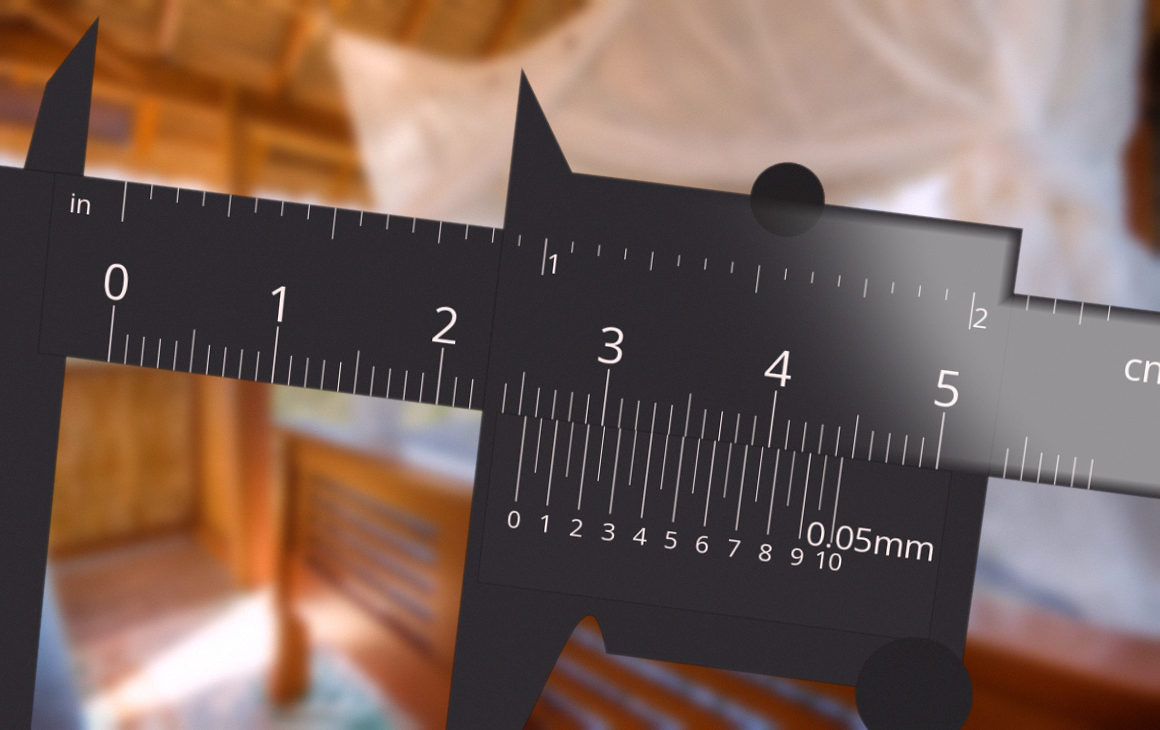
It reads 25.4 mm
